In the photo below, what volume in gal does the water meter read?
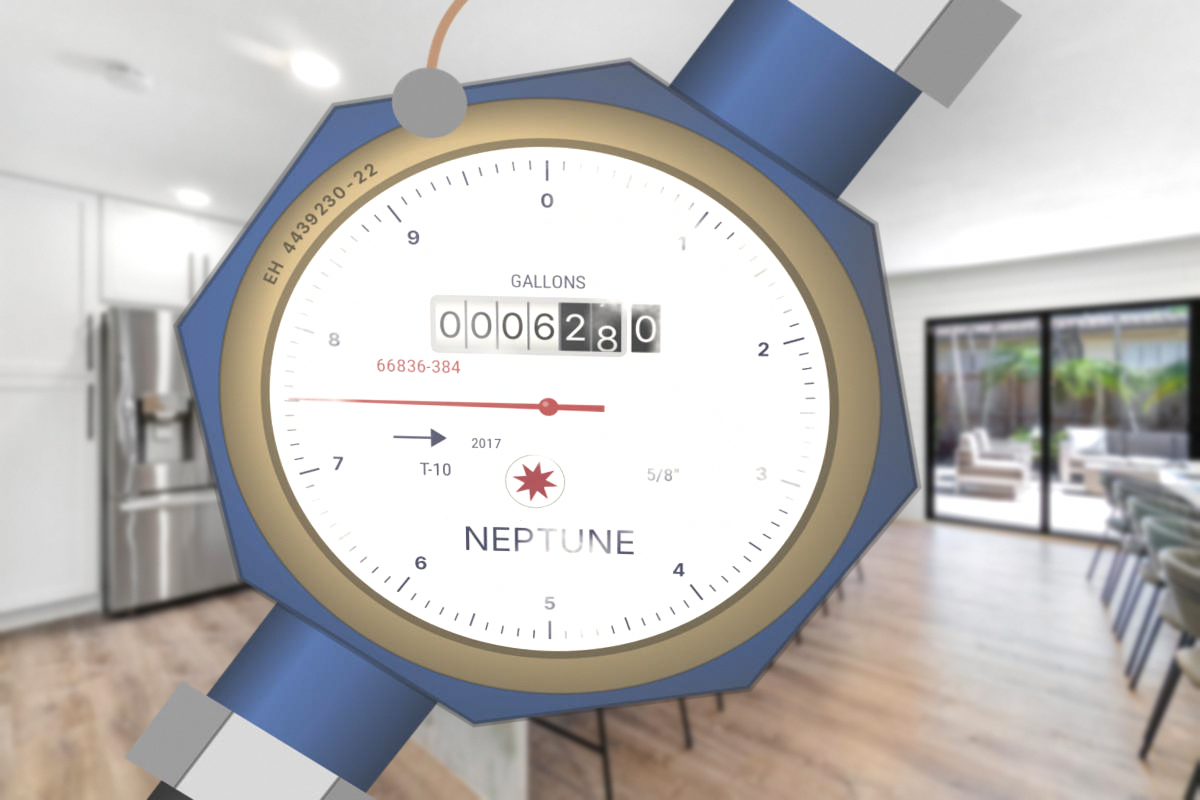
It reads 6277.5 gal
